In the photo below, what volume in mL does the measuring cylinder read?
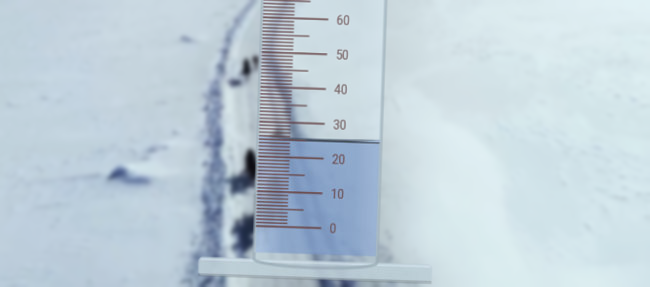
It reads 25 mL
